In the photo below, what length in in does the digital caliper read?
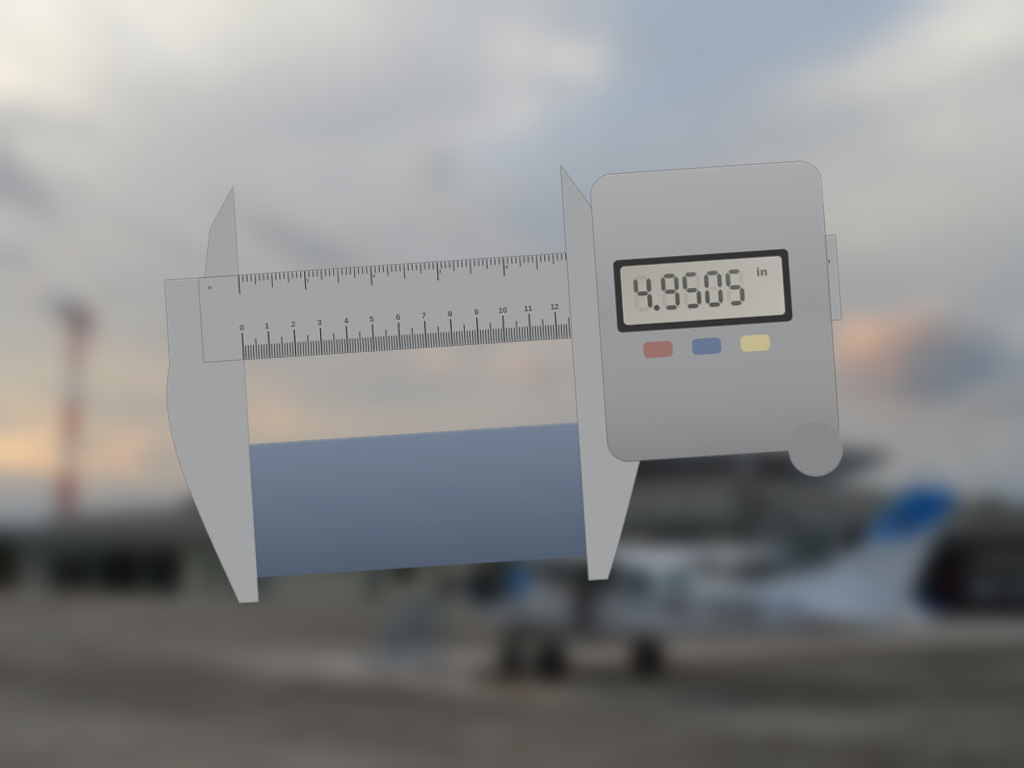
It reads 4.9505 in
